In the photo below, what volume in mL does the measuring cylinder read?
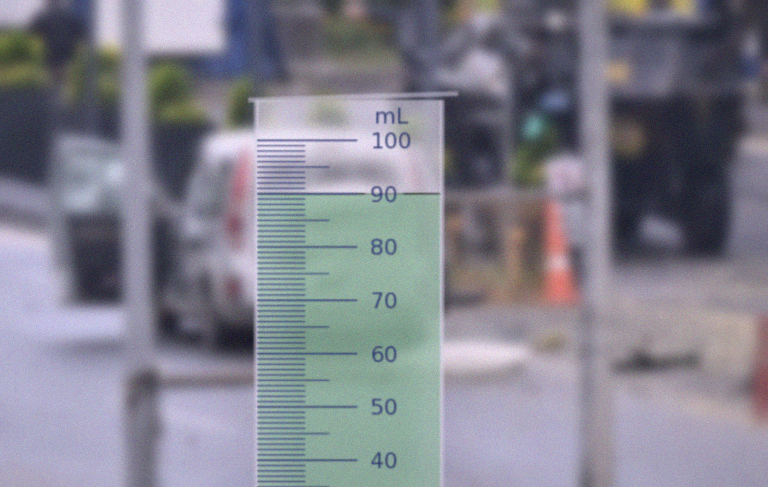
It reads 90 mL
